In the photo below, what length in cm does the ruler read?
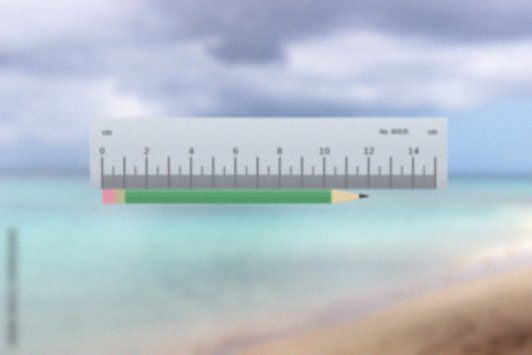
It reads 12 cm
